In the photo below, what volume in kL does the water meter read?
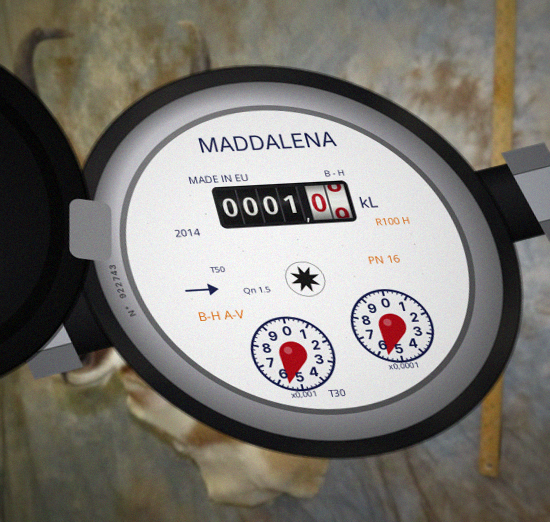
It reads 1.0855 kL
